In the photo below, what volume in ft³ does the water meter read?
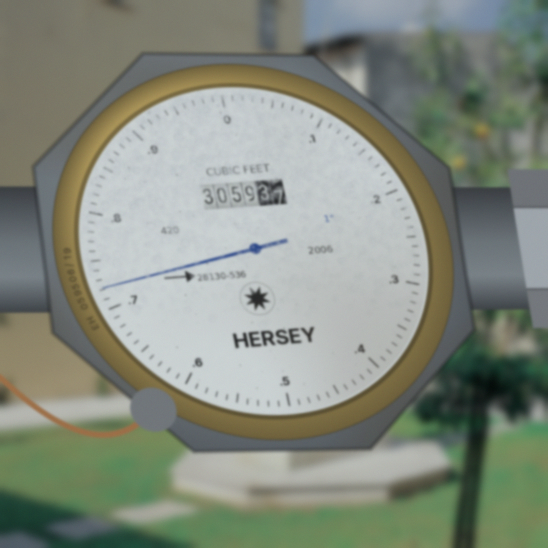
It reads 305936.72 ft³
